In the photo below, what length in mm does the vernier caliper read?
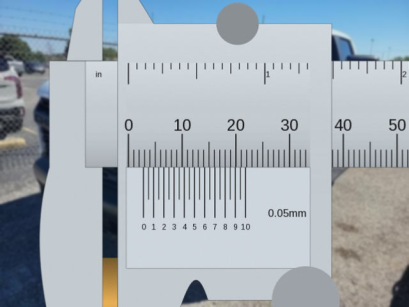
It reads 2.8 mm
